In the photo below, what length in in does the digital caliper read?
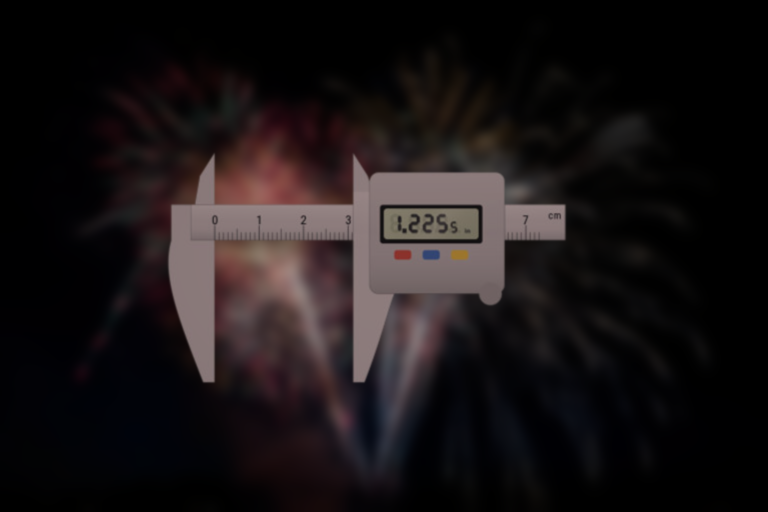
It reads 1.2255 in
